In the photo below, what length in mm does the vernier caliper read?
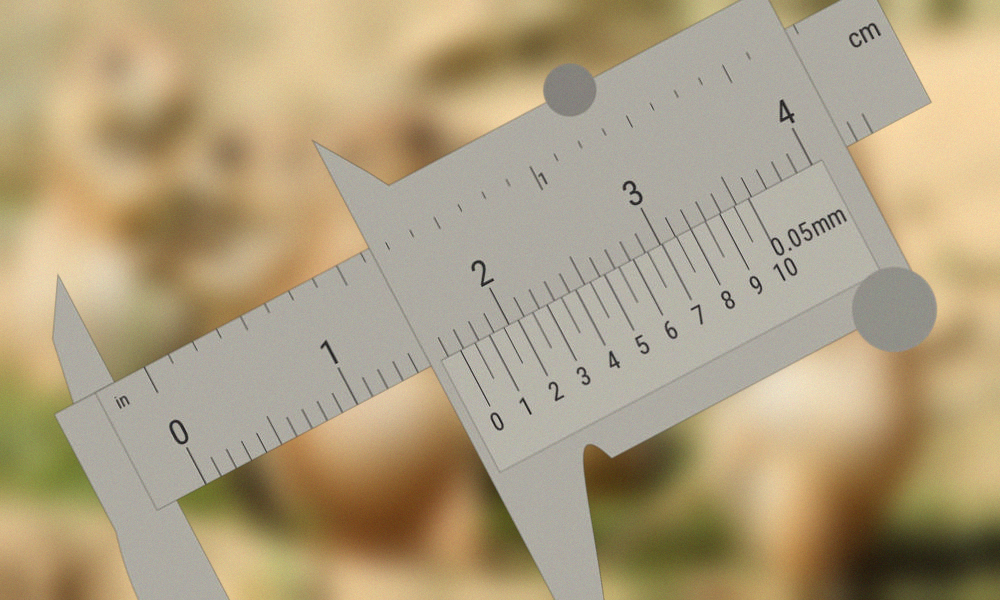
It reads 16.8 mm
